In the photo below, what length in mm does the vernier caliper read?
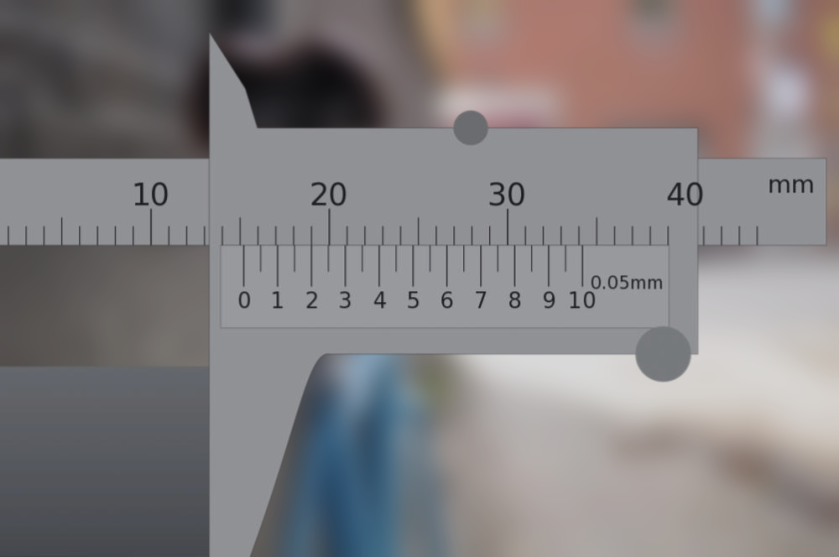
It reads 15.2 mm
